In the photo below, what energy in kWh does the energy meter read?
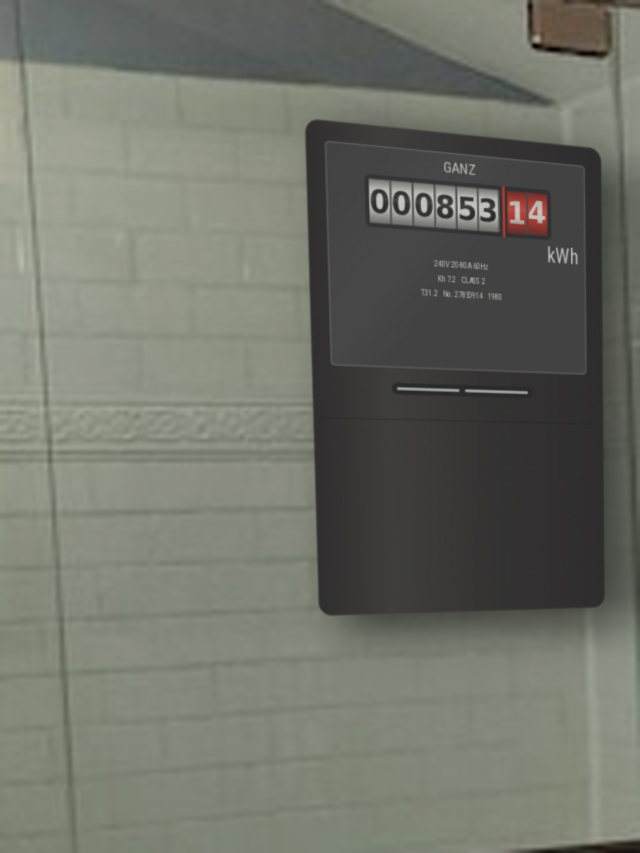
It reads 853.14 kWh
